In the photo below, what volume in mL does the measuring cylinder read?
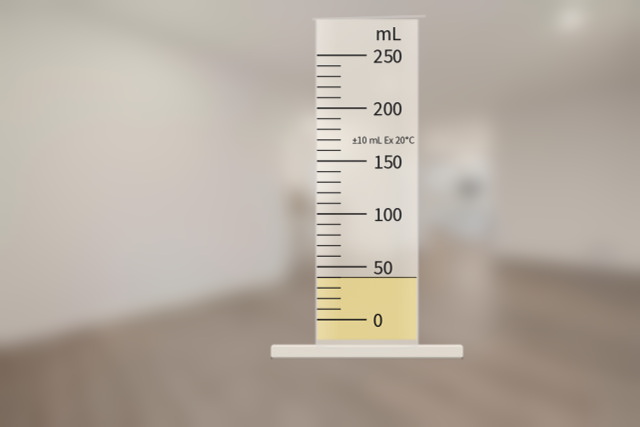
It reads 40 mL
